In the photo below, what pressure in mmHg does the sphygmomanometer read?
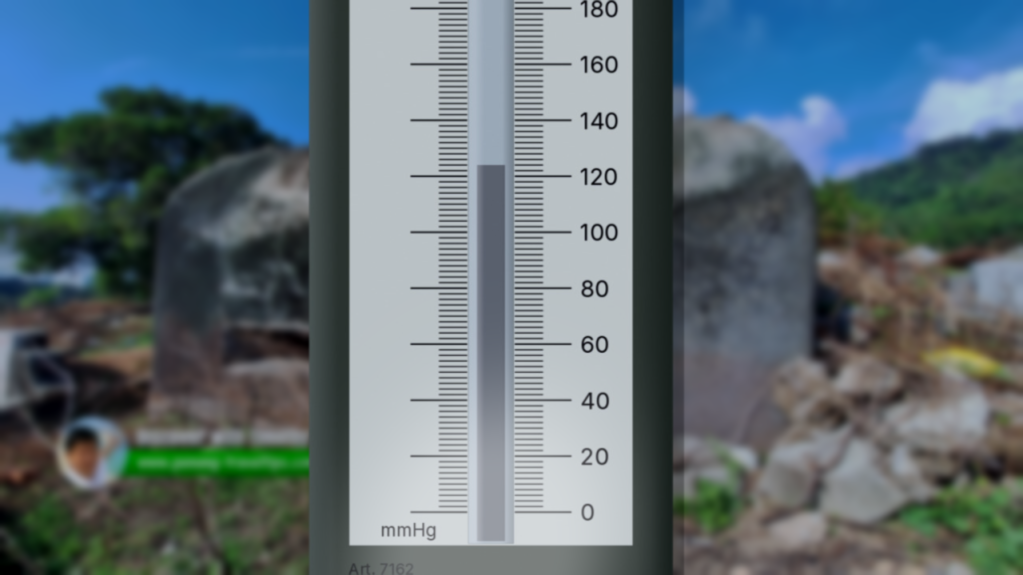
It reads 124 mmHg
